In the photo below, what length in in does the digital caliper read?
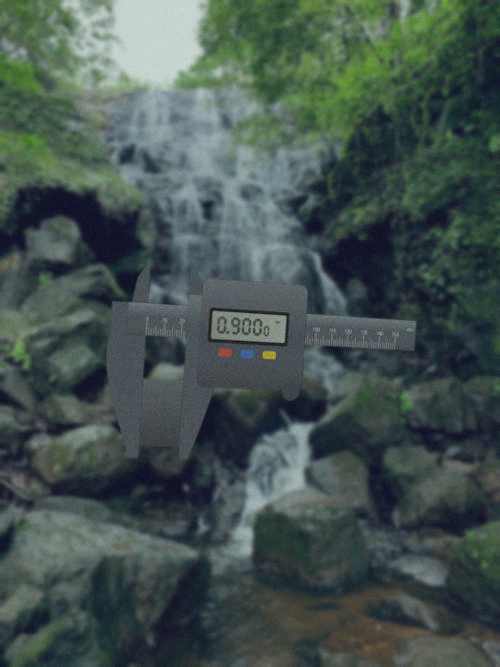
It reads 0.9000 in
